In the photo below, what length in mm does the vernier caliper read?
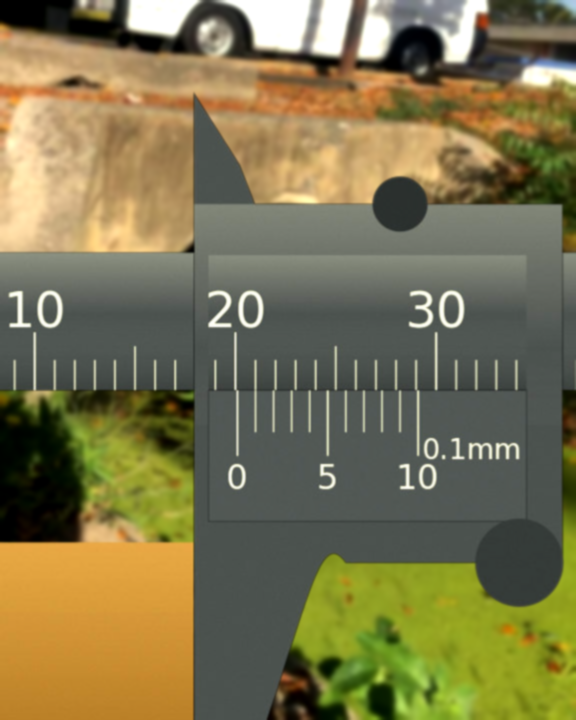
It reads 20.1 mm
